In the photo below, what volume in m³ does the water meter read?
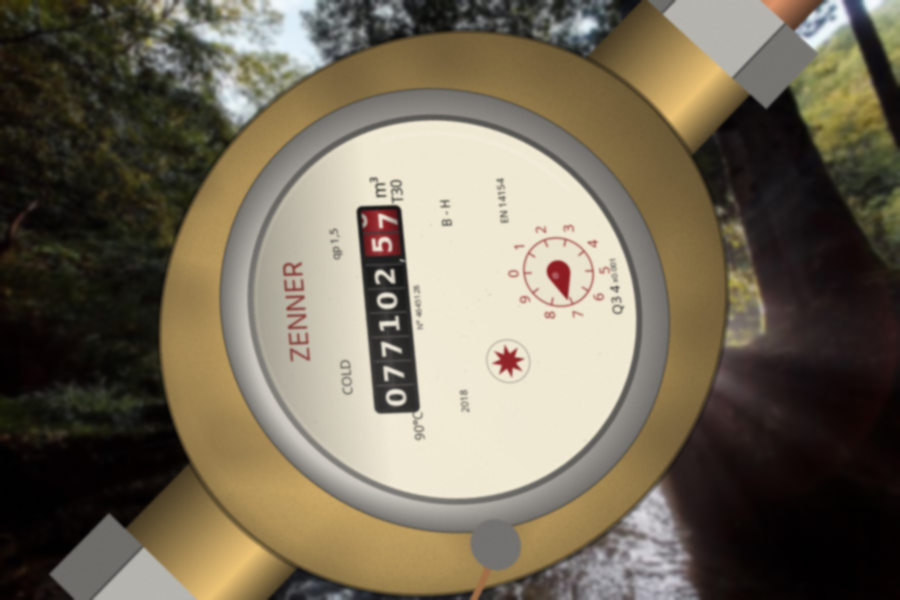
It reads 77102.567 m³
